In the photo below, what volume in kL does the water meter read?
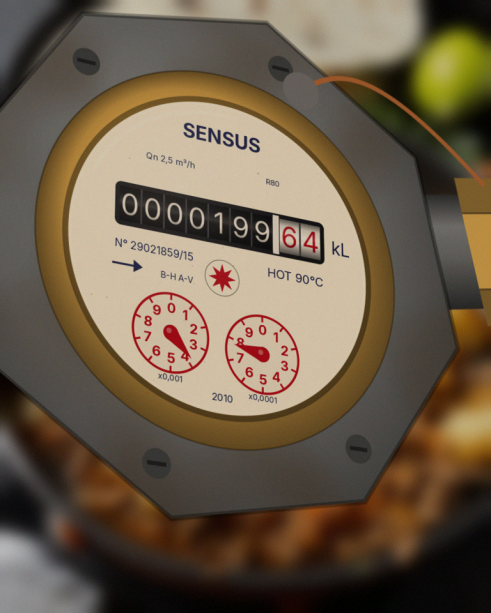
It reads 199.6437 kL
